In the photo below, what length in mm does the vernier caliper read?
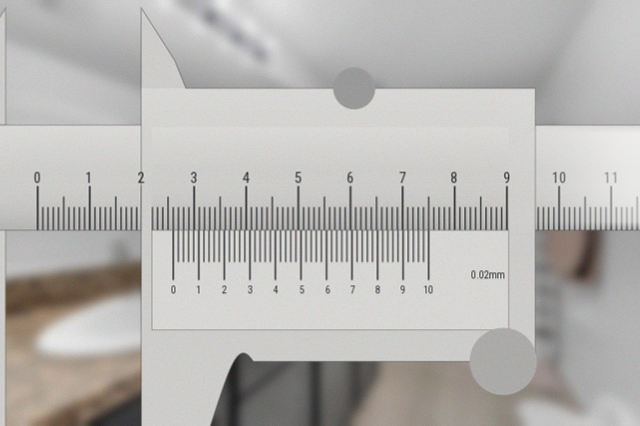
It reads 26.0 mm
